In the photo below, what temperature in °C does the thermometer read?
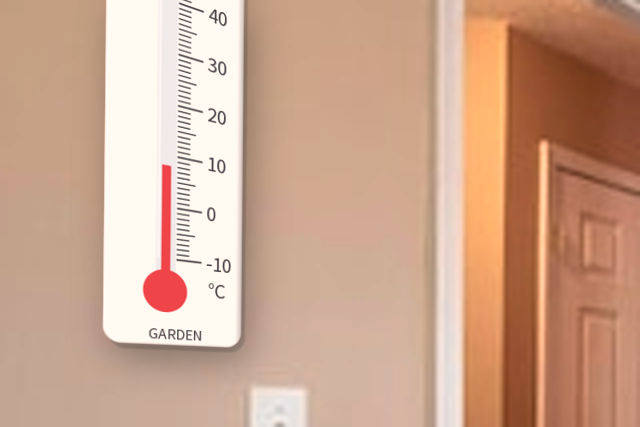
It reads 8 °C
